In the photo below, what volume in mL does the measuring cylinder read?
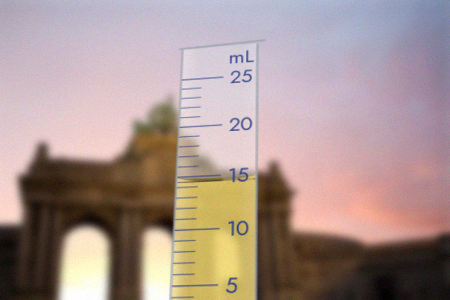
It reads 14.5 mL
